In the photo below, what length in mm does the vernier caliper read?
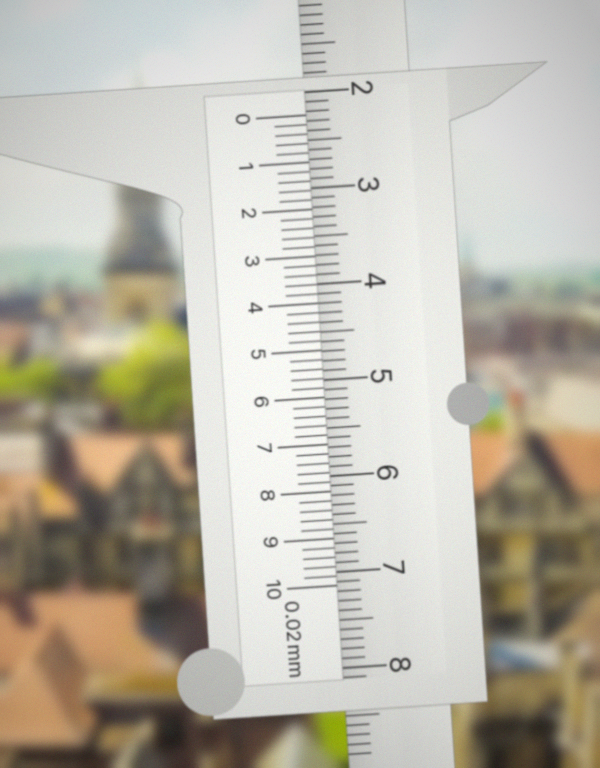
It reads 22.4 mm
